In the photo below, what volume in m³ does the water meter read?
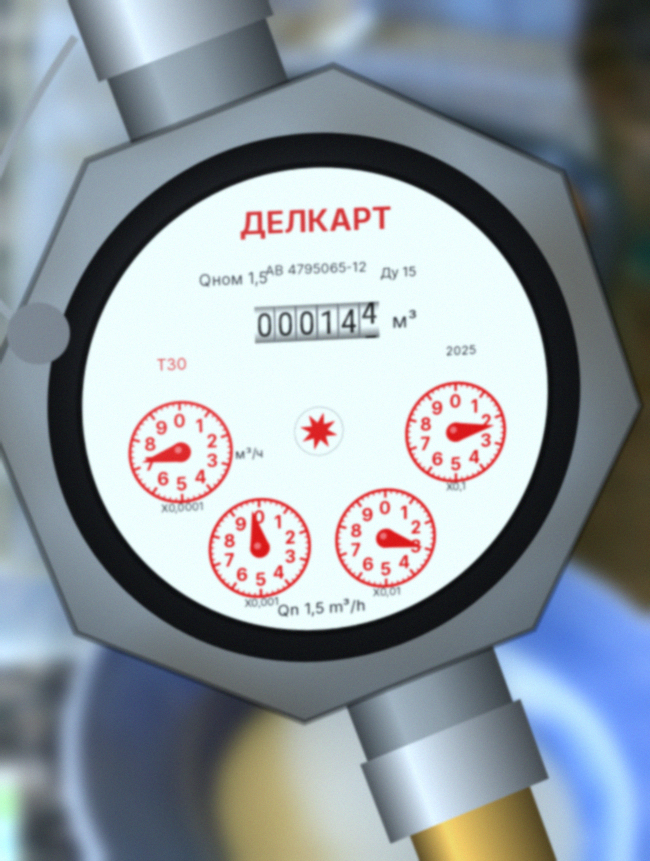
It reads 144.2297 m³
